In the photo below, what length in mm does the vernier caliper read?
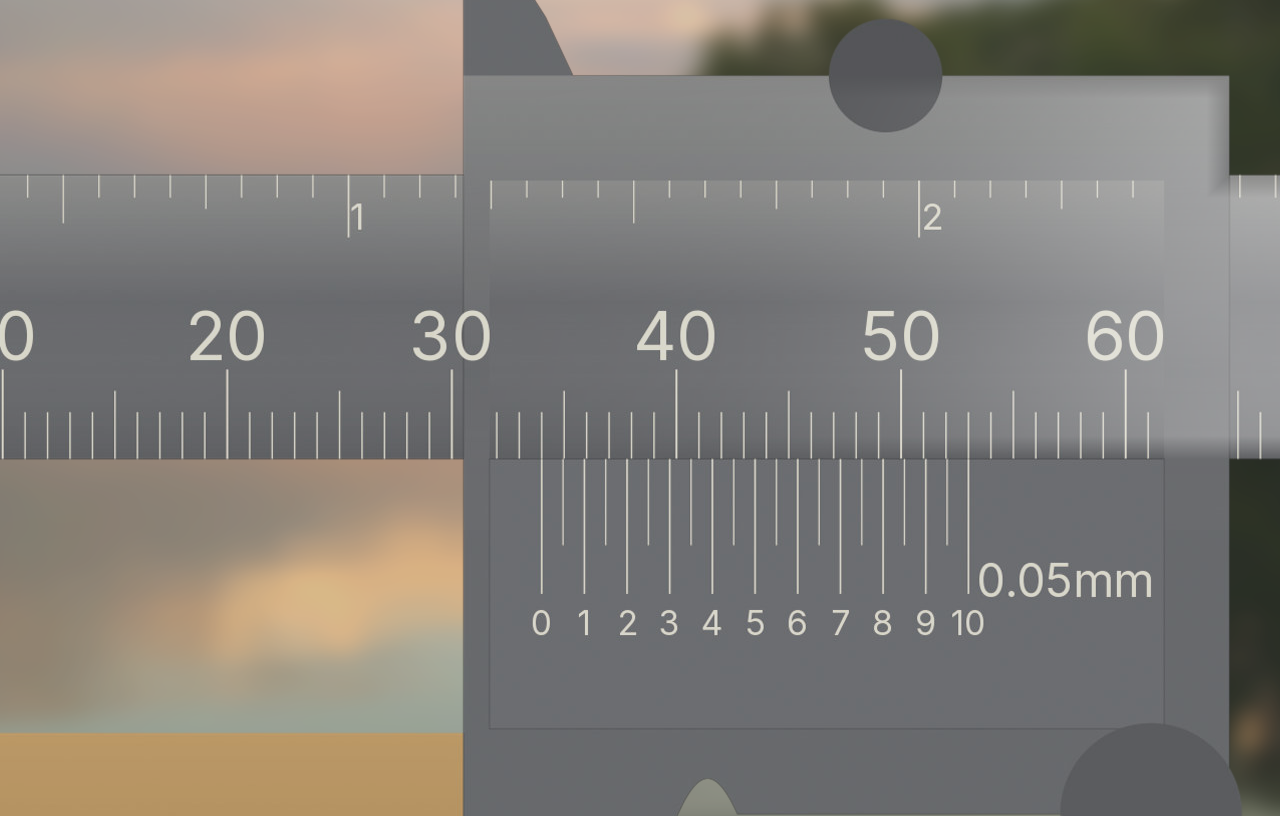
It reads 34.0 mm
